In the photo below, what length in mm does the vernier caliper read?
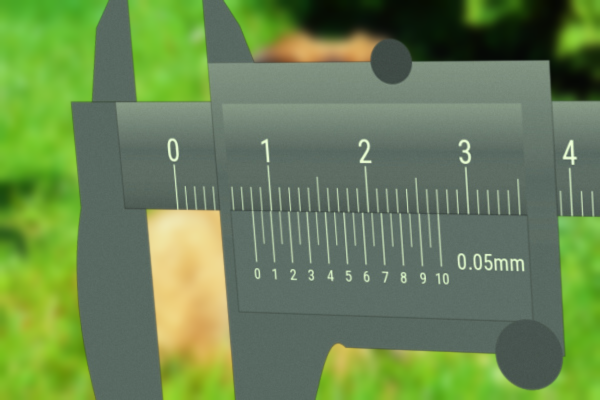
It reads 8.0 mm
